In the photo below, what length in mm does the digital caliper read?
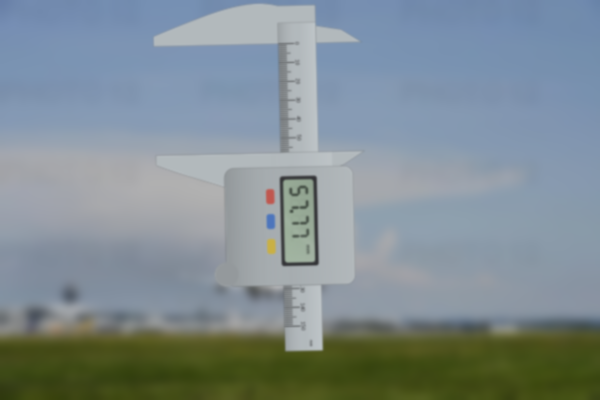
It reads 57.77 mm
